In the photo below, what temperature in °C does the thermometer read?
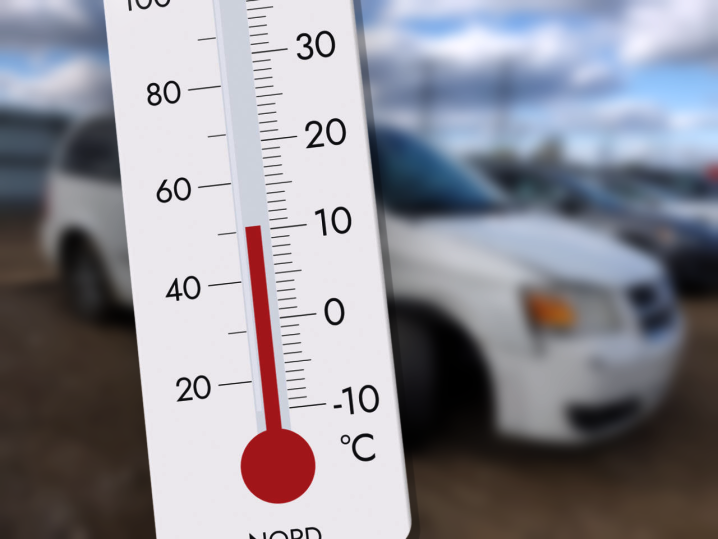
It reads 10.5 °C
